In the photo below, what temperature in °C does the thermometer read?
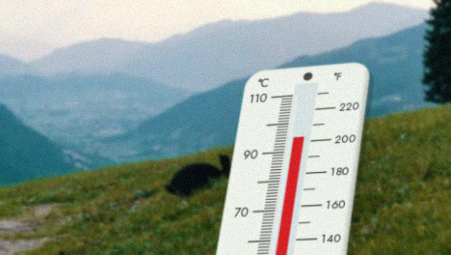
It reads 95 °C
